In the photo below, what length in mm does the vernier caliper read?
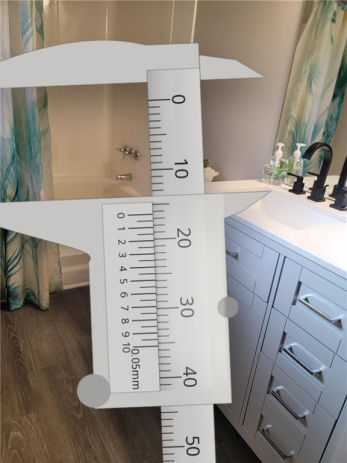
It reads 16.4 mm
